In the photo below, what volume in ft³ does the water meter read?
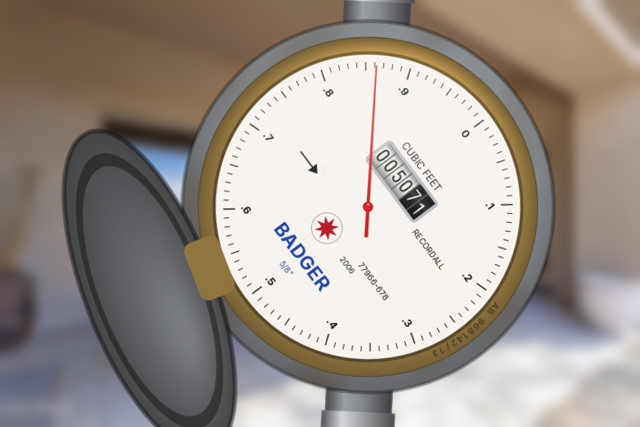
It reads 5070.86 ft³
